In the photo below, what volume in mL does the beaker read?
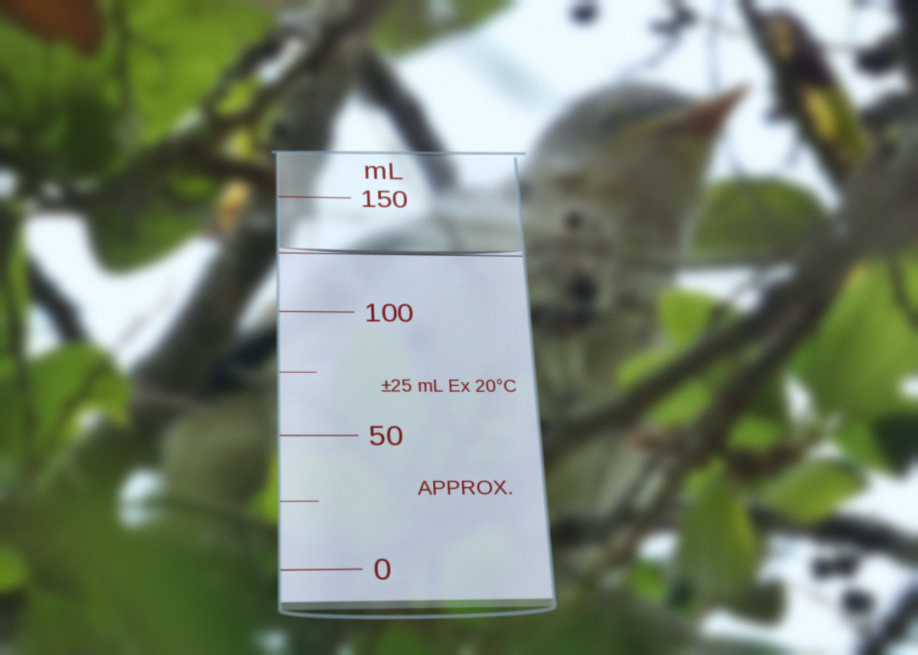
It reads 125 mL
